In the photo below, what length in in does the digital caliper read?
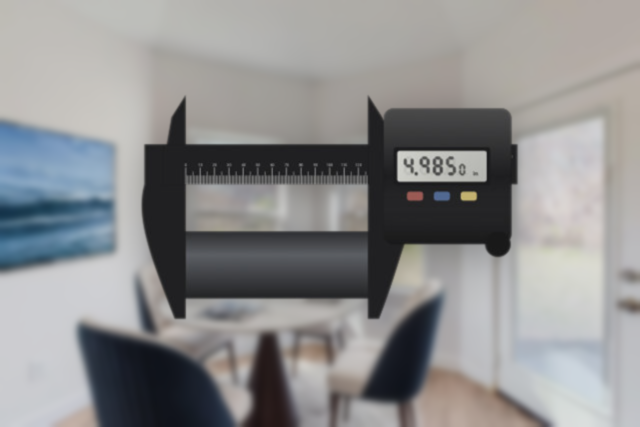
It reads 4.9850 in
